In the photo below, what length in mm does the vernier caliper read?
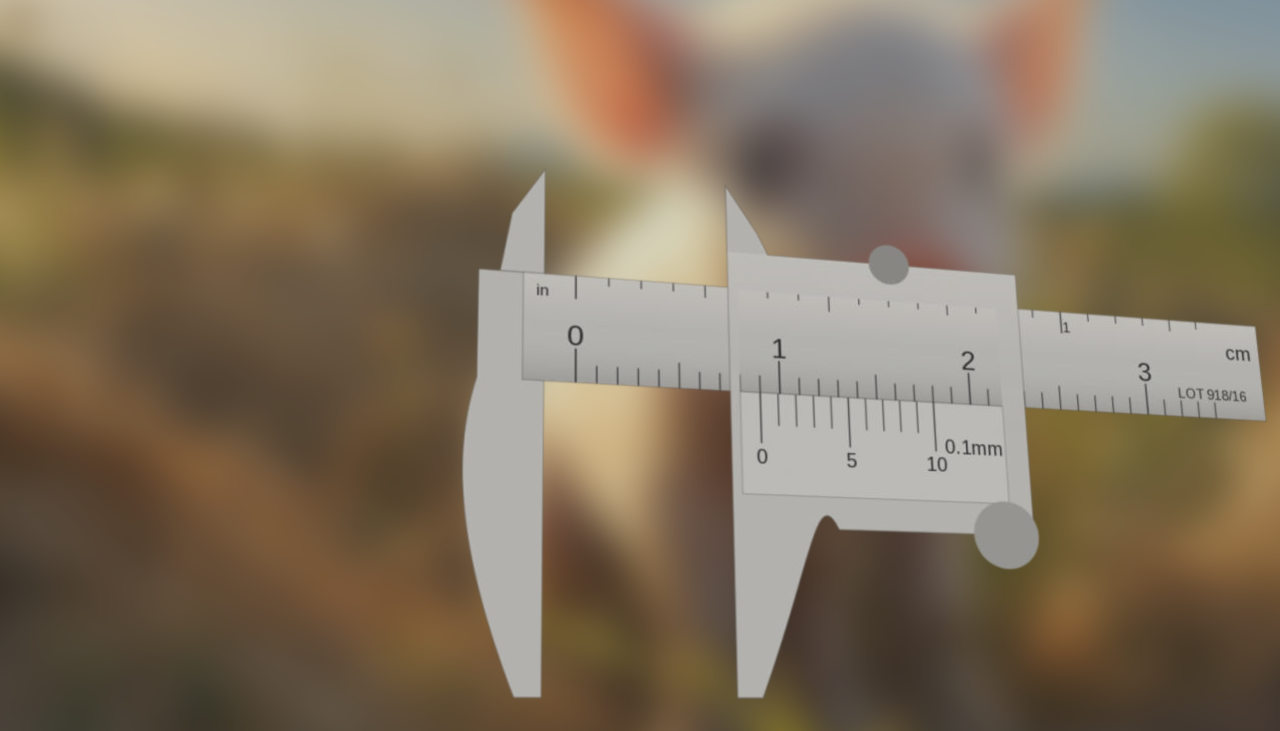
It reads 9.0 mm
